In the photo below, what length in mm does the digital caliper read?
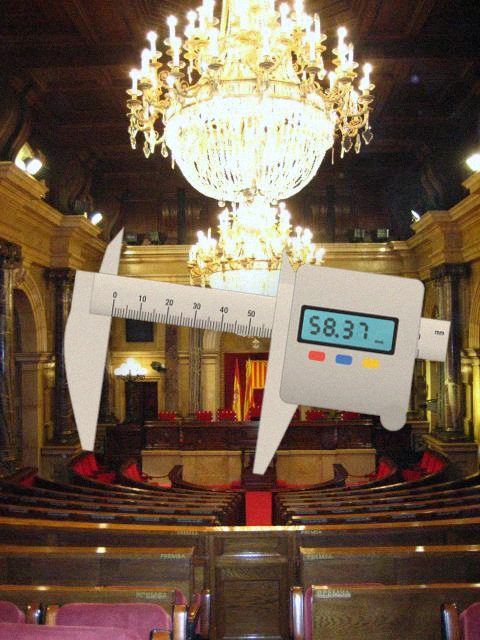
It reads 58.37 mm
